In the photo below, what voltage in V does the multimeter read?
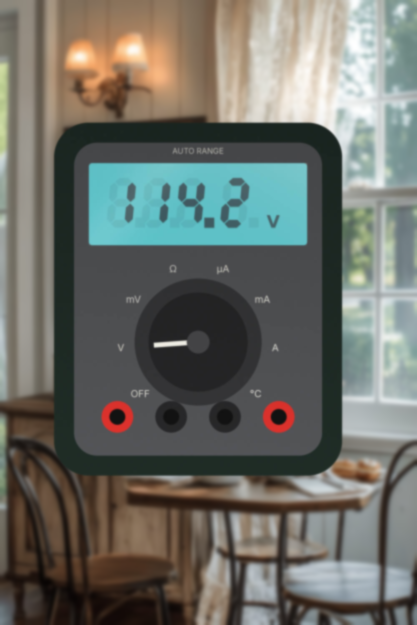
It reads 114.2 V
